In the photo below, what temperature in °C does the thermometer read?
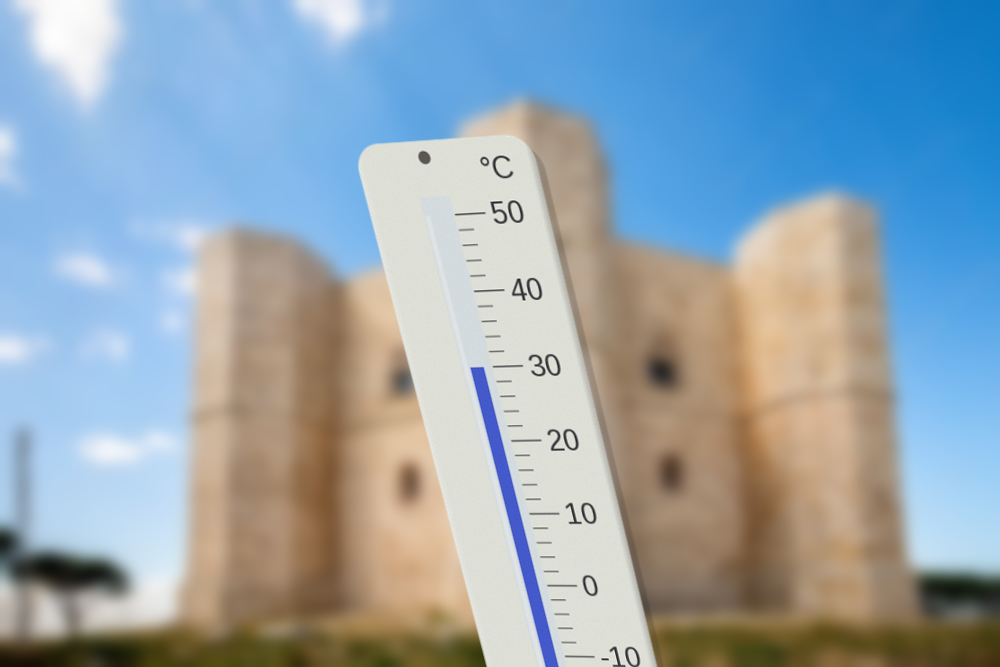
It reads 30 °C
